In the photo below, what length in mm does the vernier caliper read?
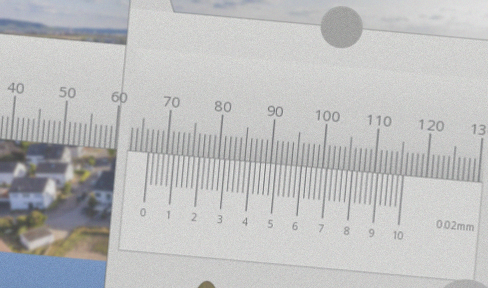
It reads 66.5 mm
